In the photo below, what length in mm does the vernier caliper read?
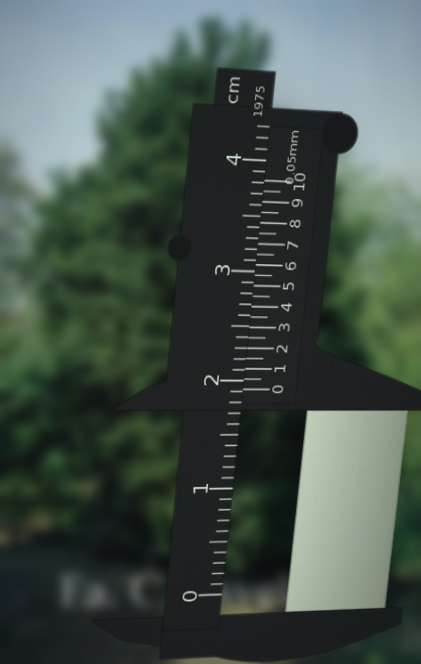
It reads 19.2 mm
